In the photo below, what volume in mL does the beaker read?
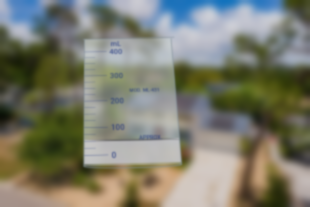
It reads 50 mL
